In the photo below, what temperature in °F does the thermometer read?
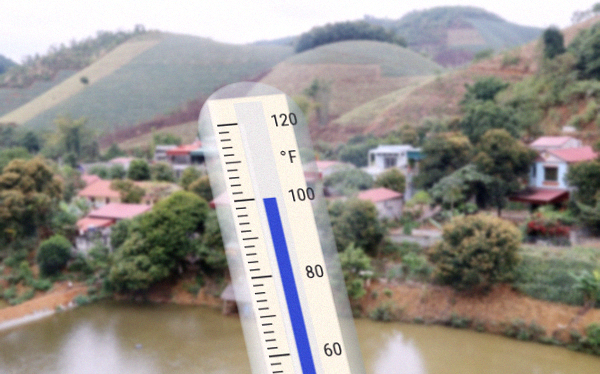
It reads 100 °F
